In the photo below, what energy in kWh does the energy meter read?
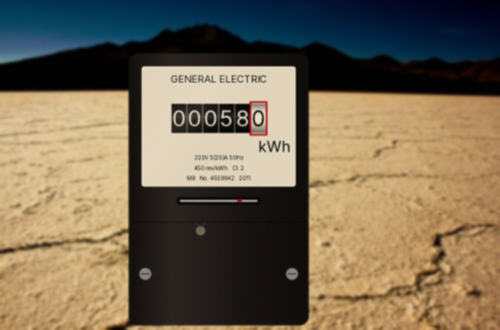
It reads 58.0 kWh
